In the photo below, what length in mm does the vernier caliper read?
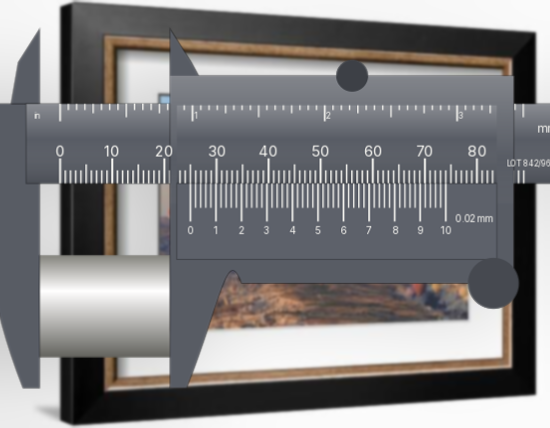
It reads 25.0 mm
